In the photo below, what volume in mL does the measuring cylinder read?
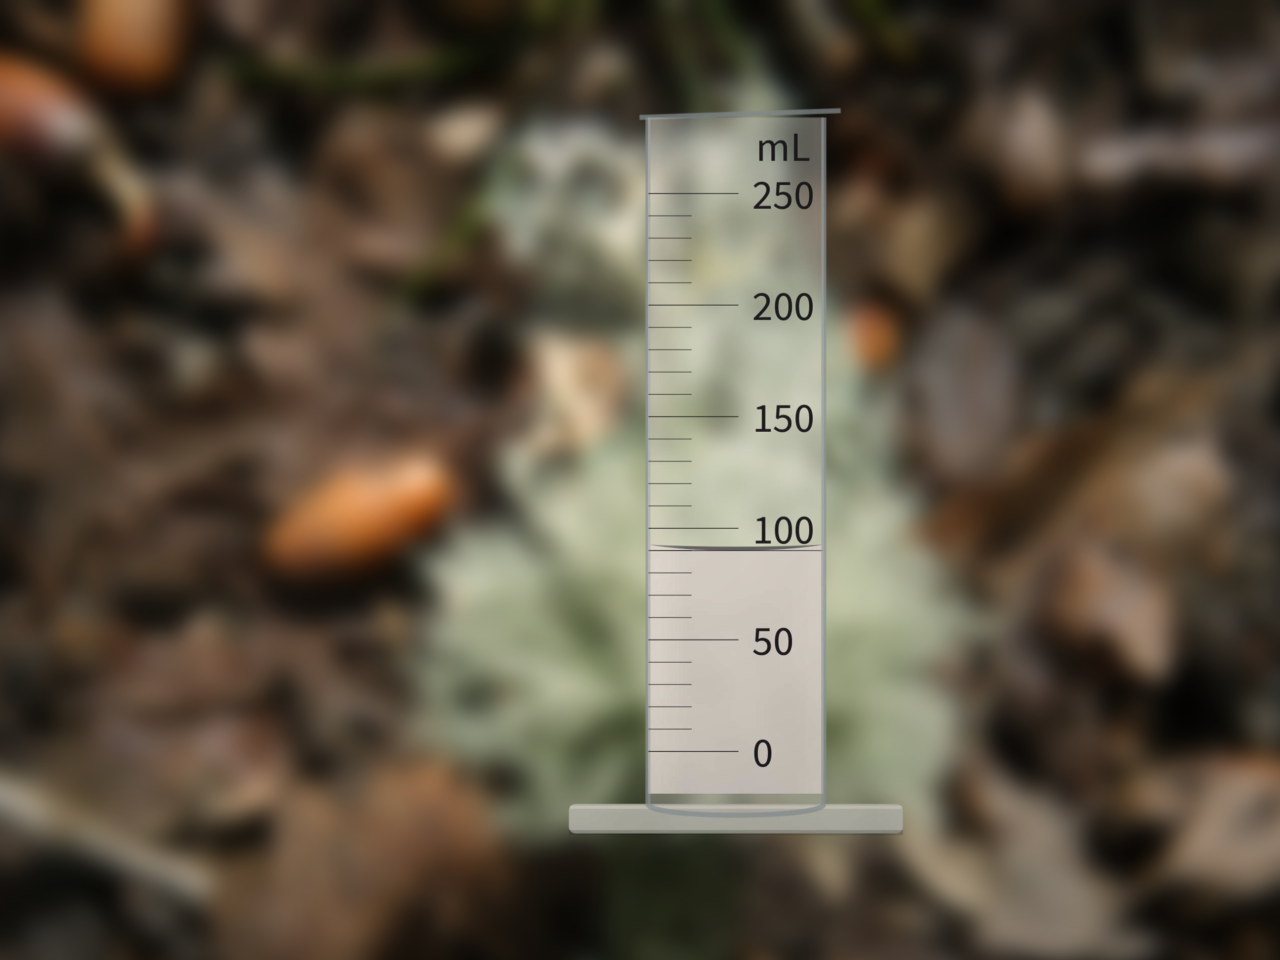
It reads 90 mL
